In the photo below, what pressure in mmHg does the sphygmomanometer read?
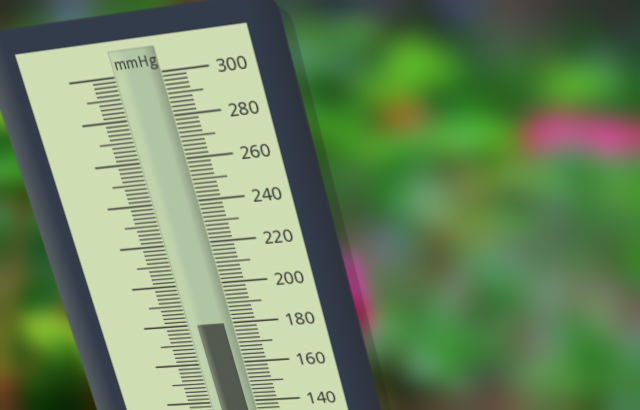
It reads 180 mmHg
